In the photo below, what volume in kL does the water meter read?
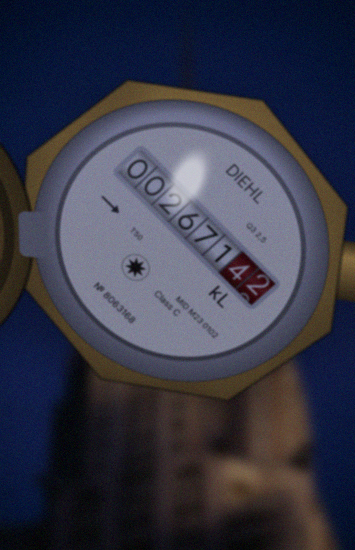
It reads 2671.42 kL
